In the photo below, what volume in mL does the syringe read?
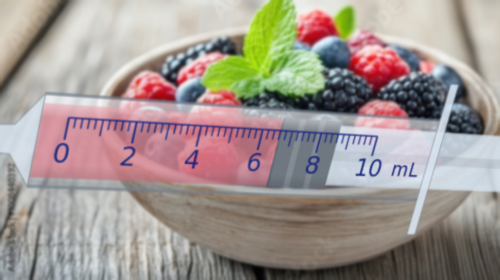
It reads 6.6 mL
